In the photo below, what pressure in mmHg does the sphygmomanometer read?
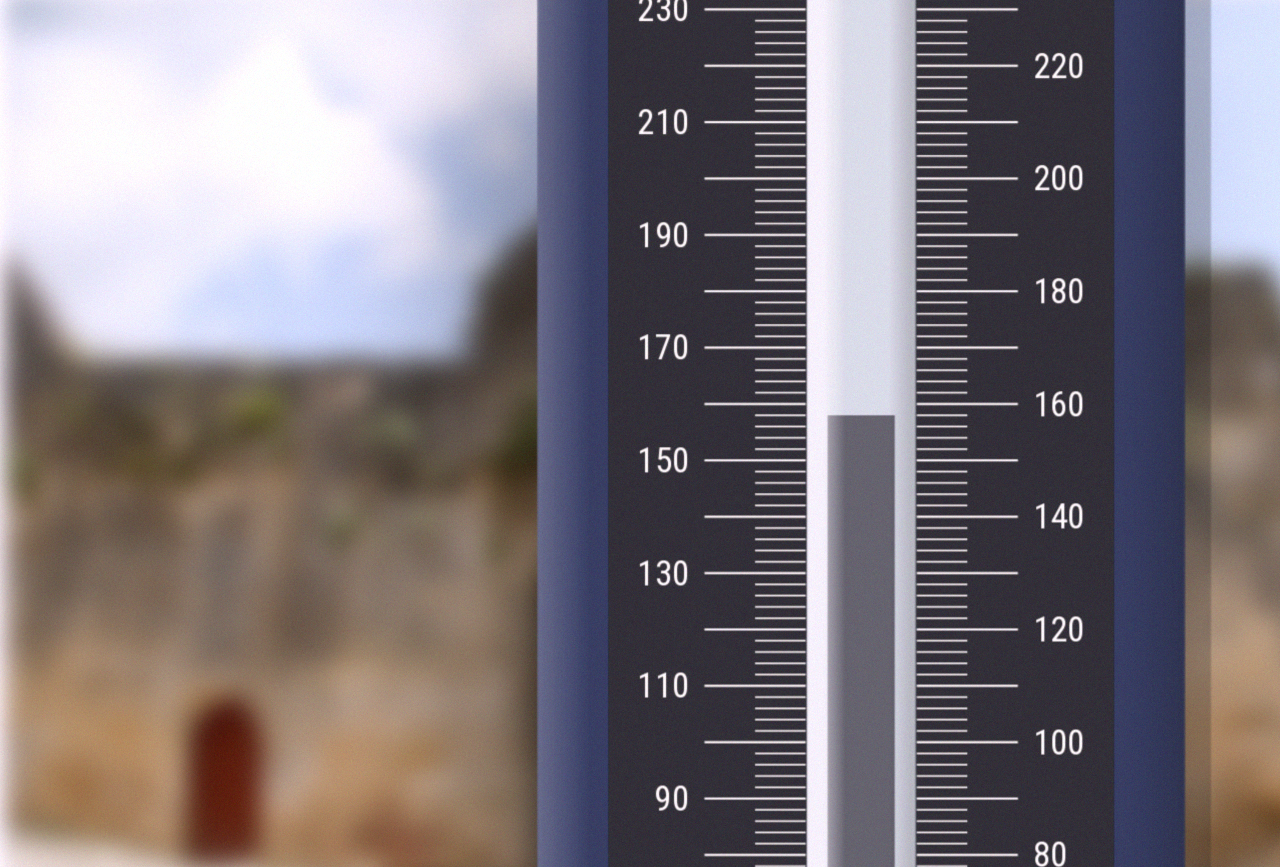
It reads 158 mmHg
